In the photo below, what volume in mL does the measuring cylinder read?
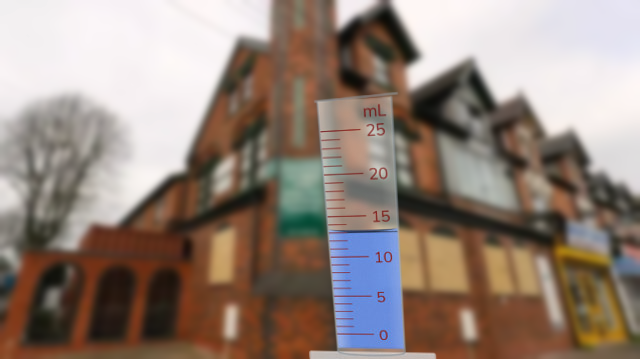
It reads 13 mL
